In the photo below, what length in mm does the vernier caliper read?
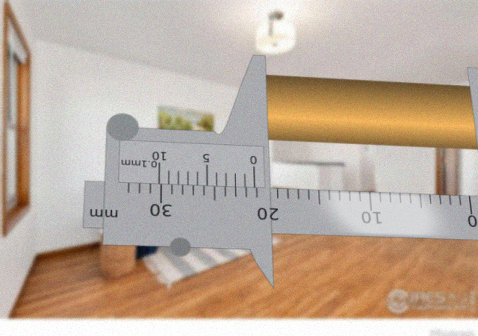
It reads 21.2 mm
